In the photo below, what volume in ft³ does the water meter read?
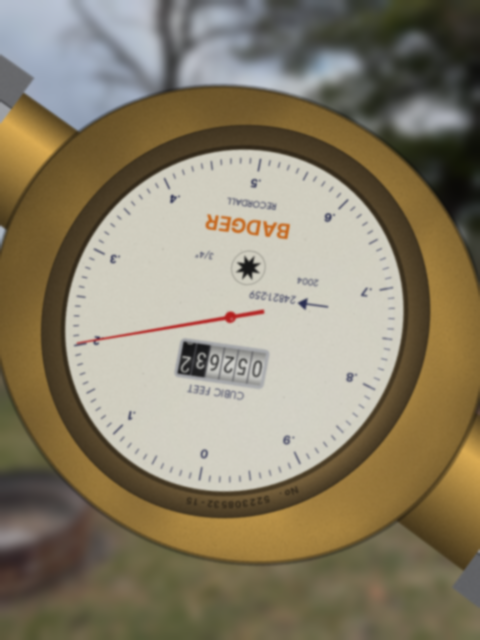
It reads 52632.20 ft³
